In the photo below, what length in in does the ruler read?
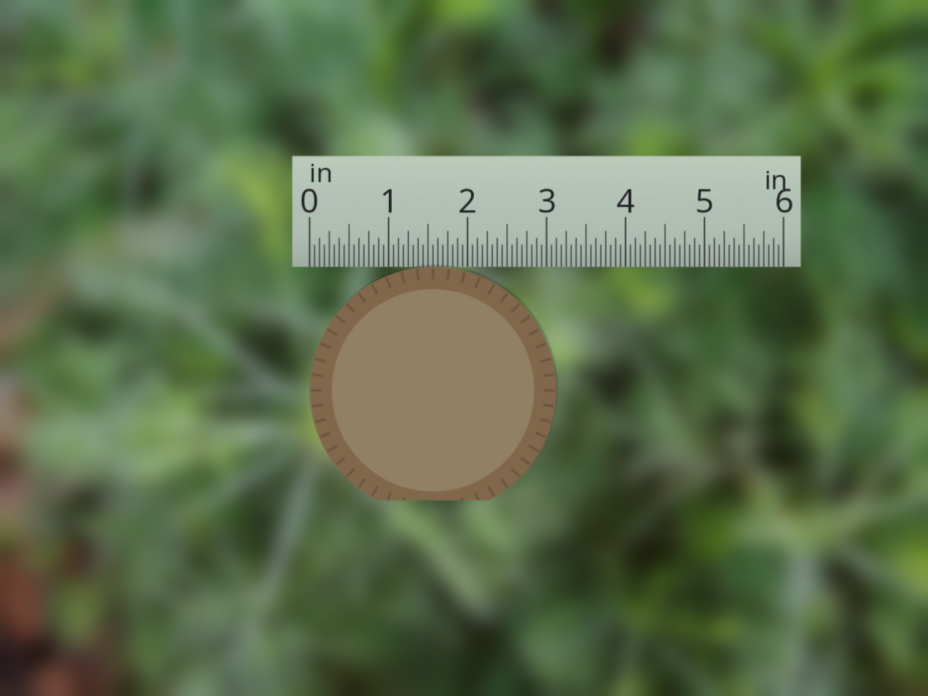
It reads 3.125 in
